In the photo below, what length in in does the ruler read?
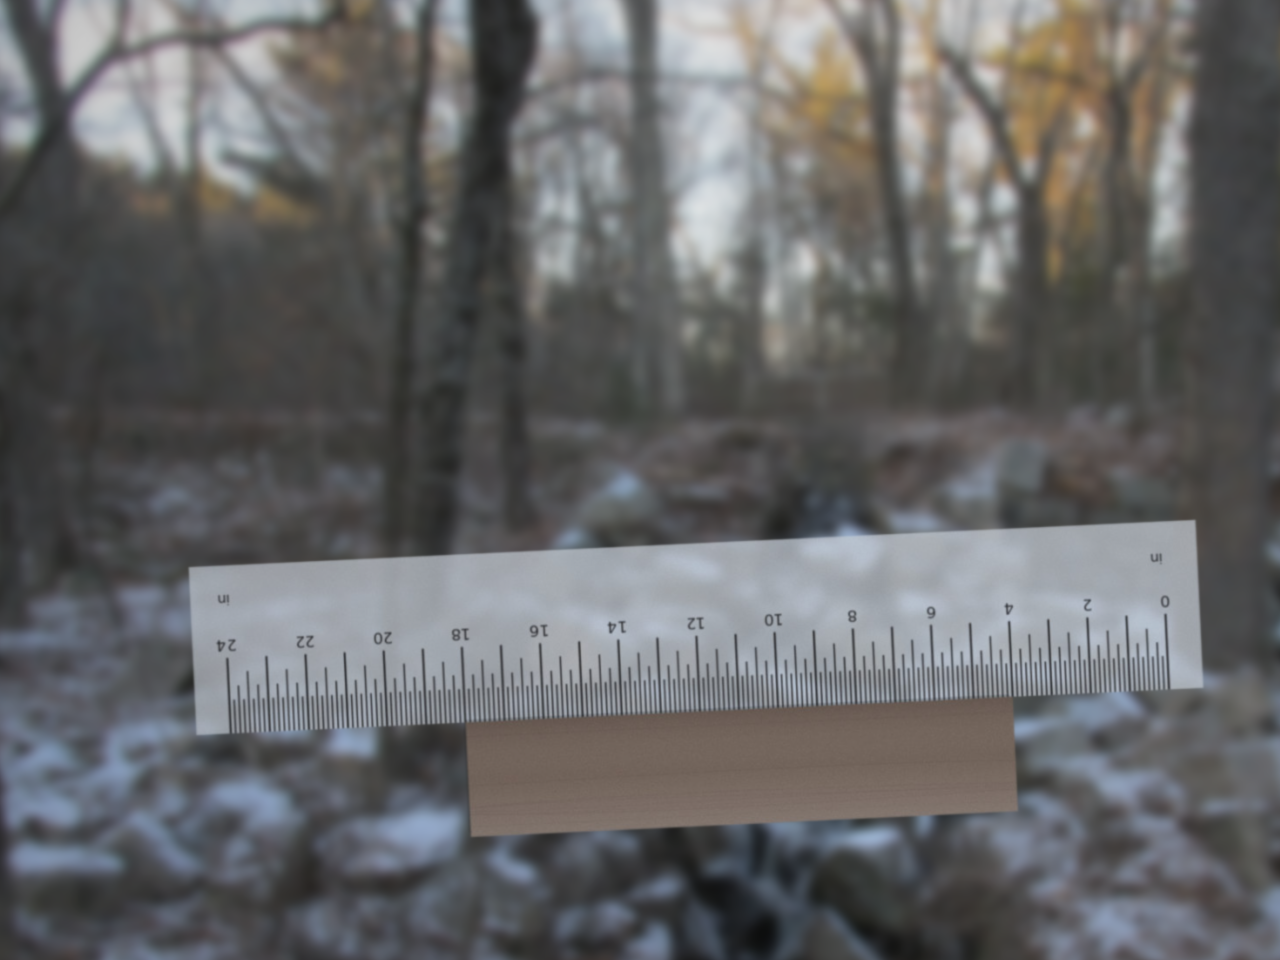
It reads 14 in
